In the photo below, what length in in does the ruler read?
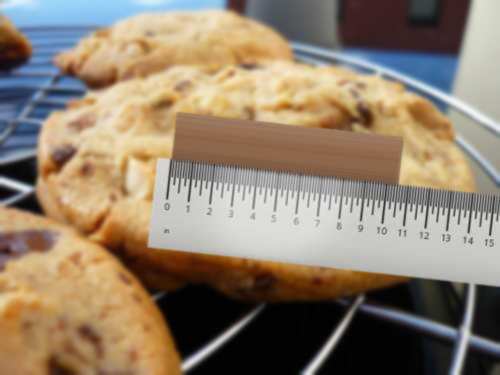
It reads 10.5 in
